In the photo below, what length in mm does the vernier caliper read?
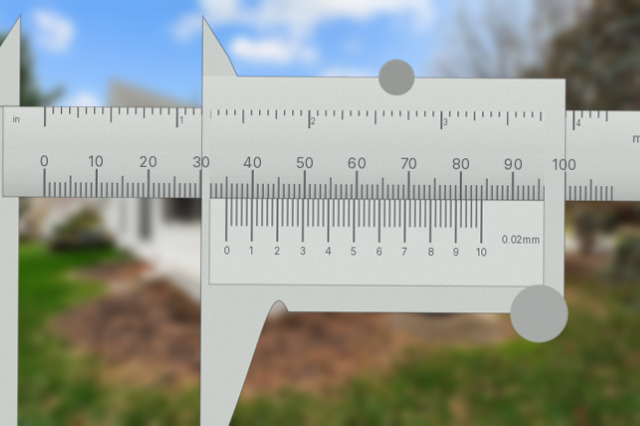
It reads 35.0 mm
